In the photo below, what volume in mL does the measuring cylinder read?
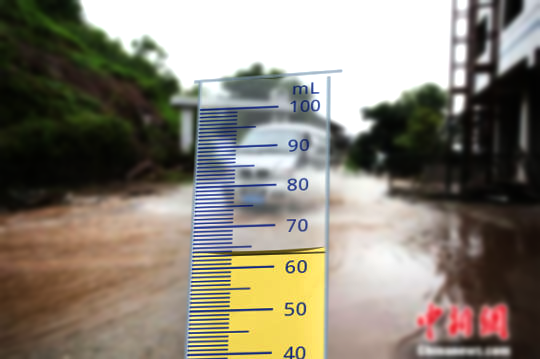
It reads 63 mL
